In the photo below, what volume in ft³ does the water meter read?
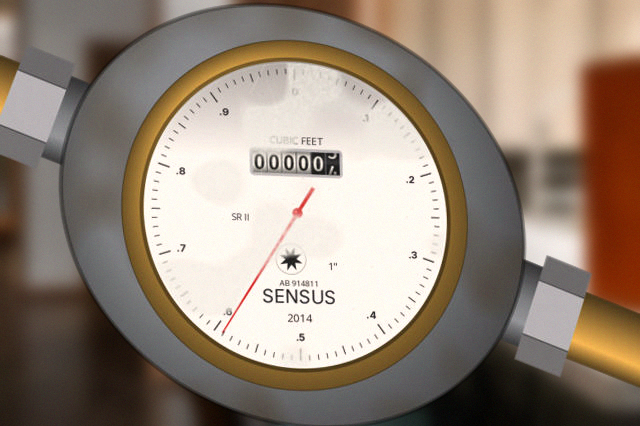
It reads 3.59 ft³
